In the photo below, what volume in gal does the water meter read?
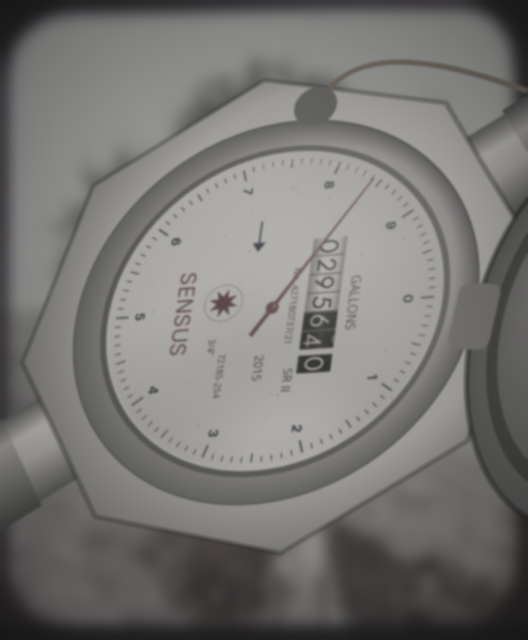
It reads 295638.4 gal
